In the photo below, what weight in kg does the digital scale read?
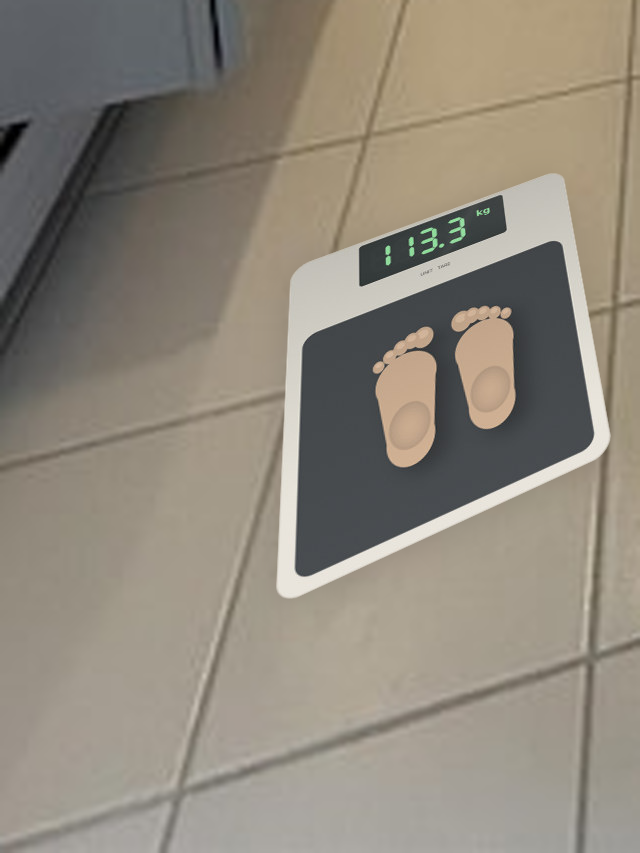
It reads 113.3 kg
